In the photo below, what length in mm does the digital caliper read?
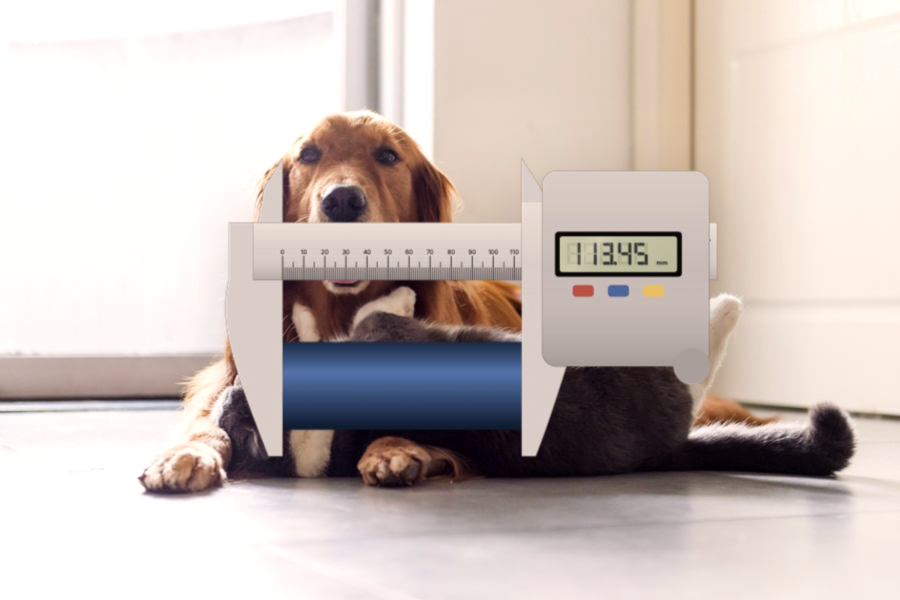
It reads 113.45 mm
